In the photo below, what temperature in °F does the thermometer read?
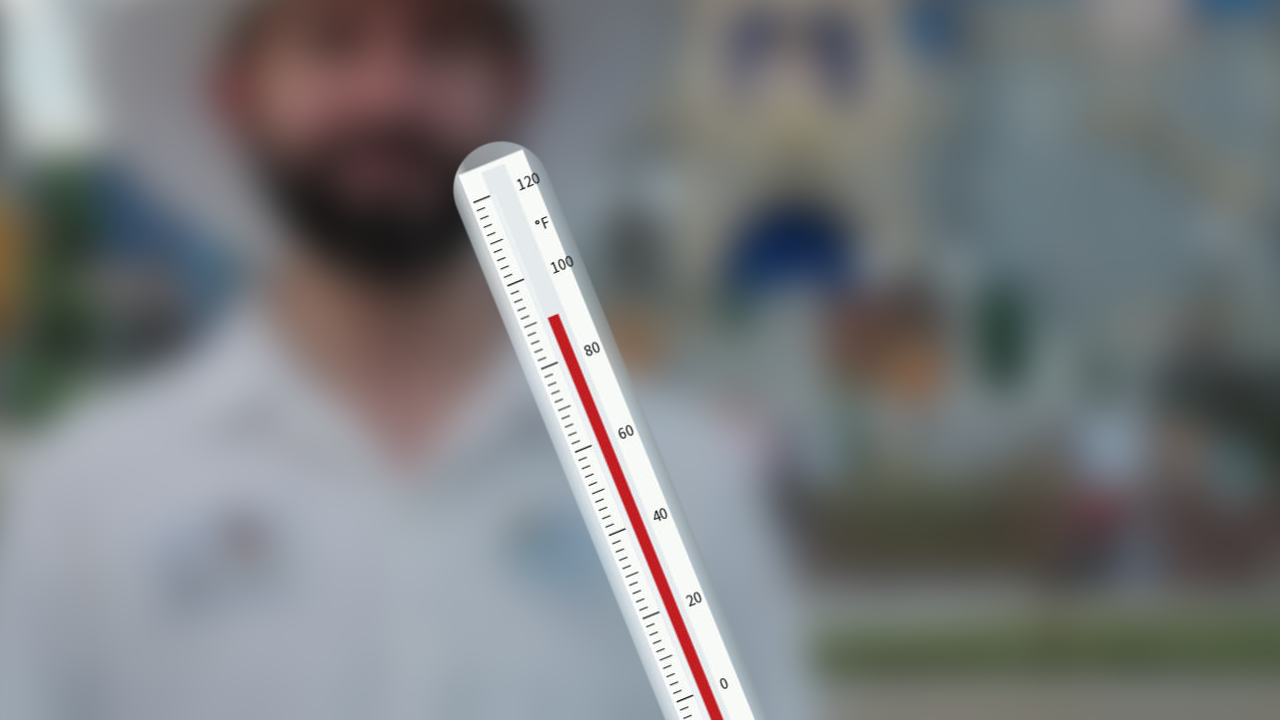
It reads 90 °F
